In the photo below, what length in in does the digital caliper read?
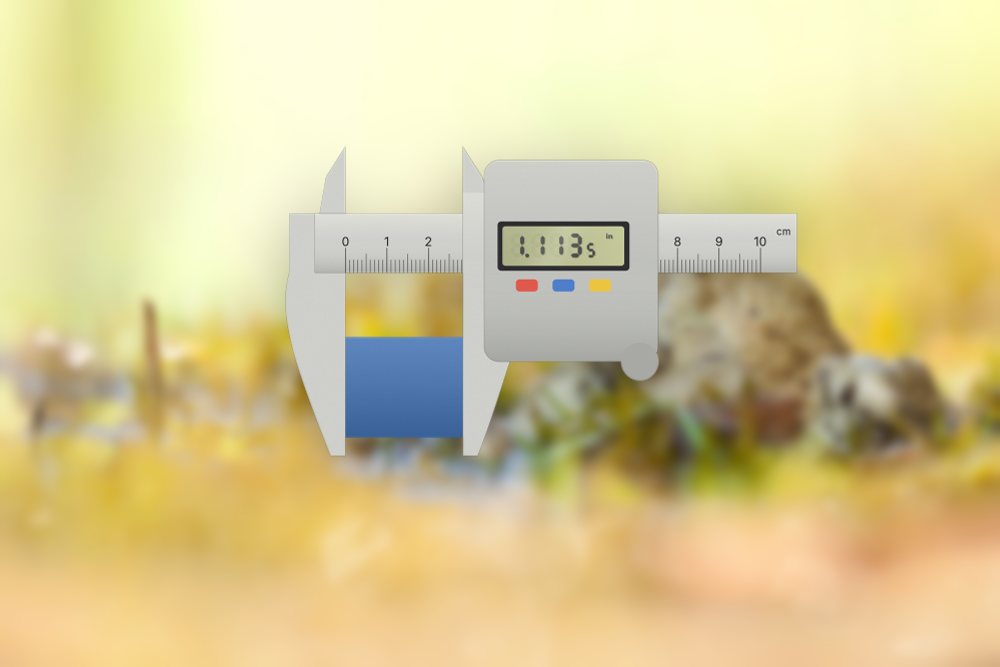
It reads 1.1135 in
